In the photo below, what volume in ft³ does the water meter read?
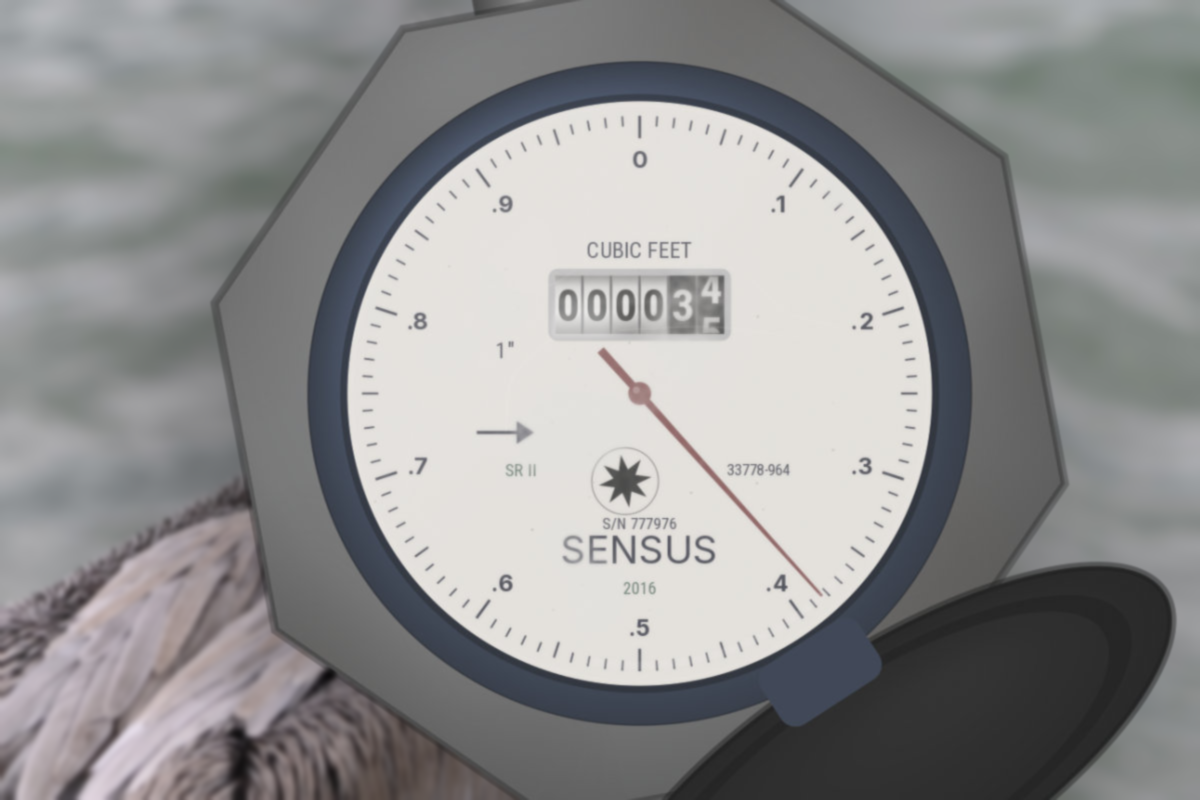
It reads 34.38 ft³
